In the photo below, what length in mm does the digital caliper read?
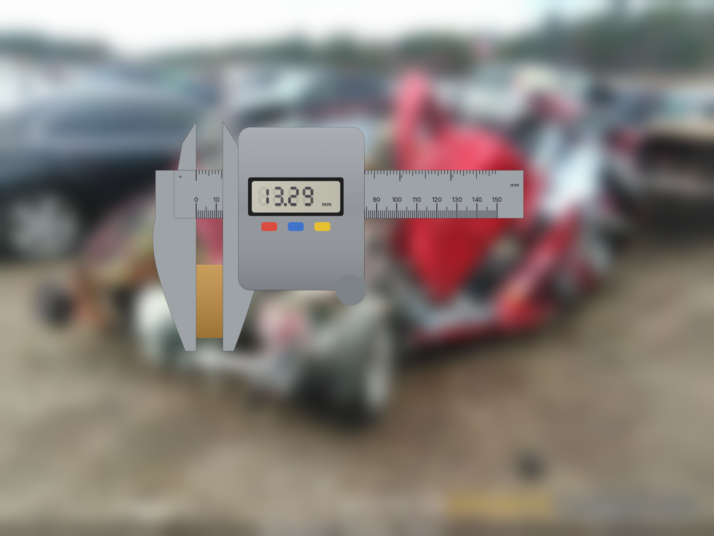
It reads 13.29 mm
